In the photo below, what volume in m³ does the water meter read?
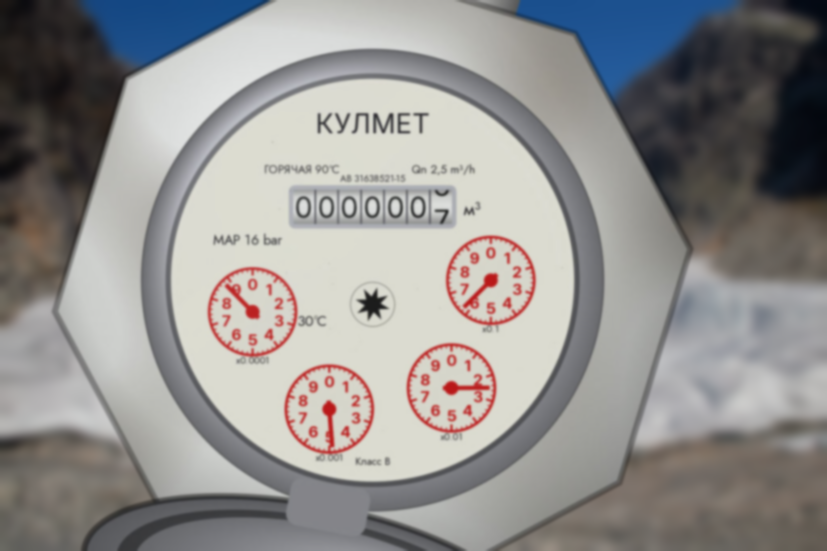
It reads 6.6248 m³
